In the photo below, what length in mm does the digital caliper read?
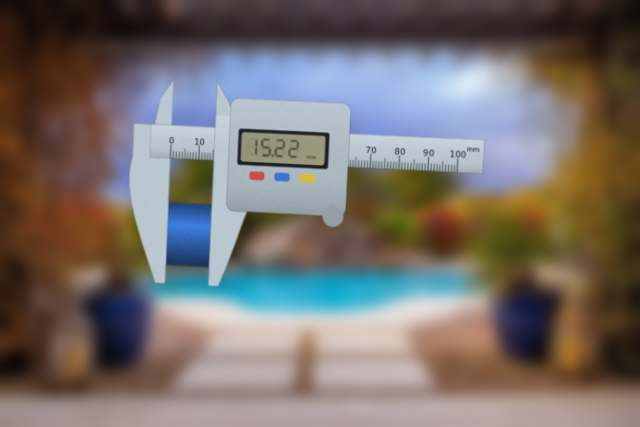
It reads 15.22 mm
